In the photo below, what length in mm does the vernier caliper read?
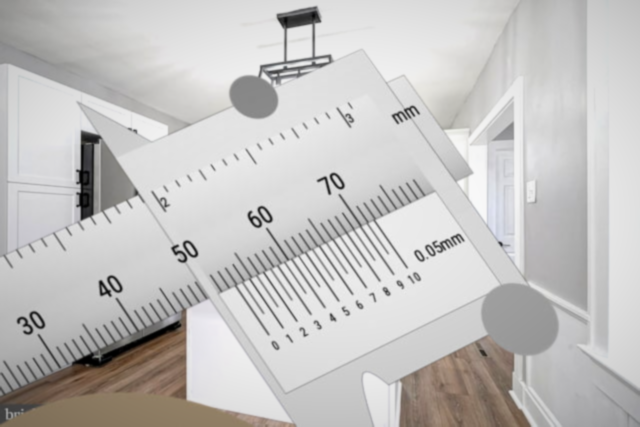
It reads 52.8 mm
